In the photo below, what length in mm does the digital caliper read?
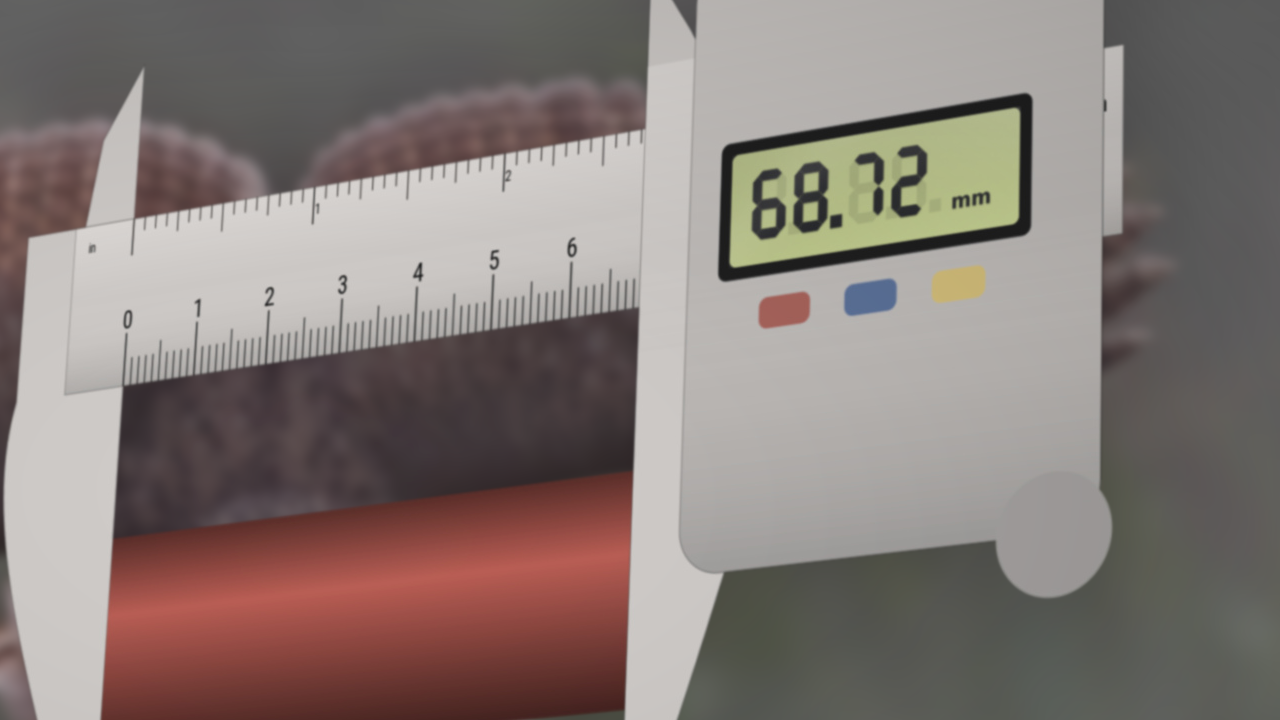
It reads 68.72 mm
